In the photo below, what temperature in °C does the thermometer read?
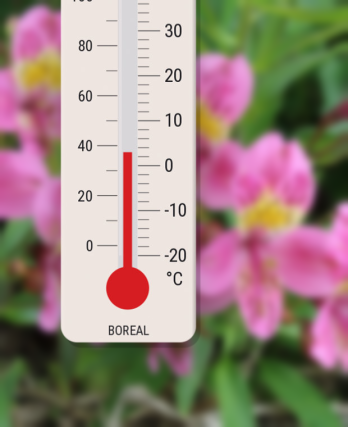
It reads 3 °C
